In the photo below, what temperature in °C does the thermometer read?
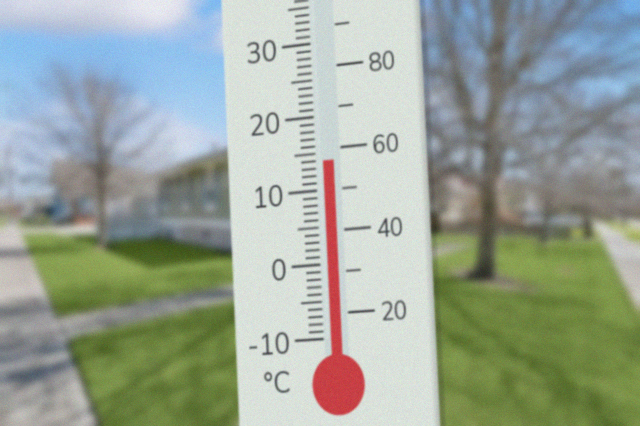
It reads 14 °C
